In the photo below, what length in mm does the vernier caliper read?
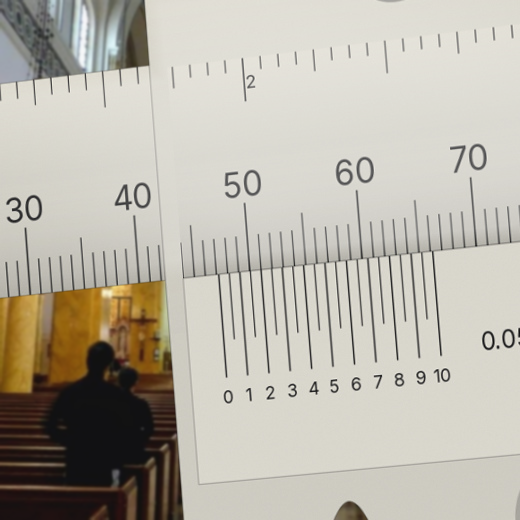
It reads 47.2 mm
